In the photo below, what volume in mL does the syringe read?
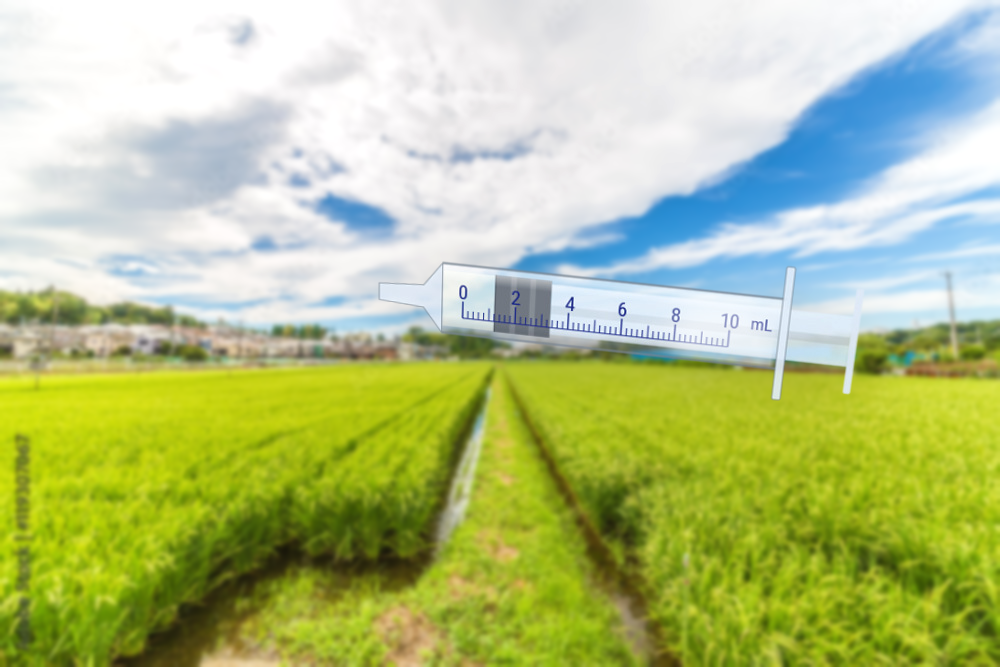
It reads 1.2 mL
